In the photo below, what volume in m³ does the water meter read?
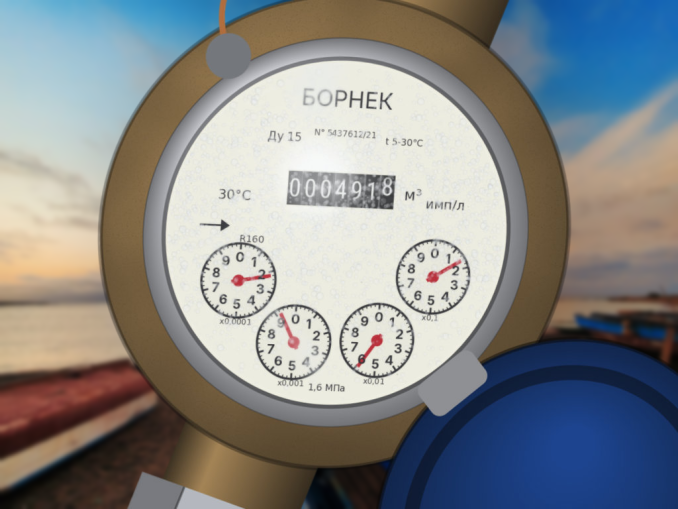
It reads 4918.1592 m³
